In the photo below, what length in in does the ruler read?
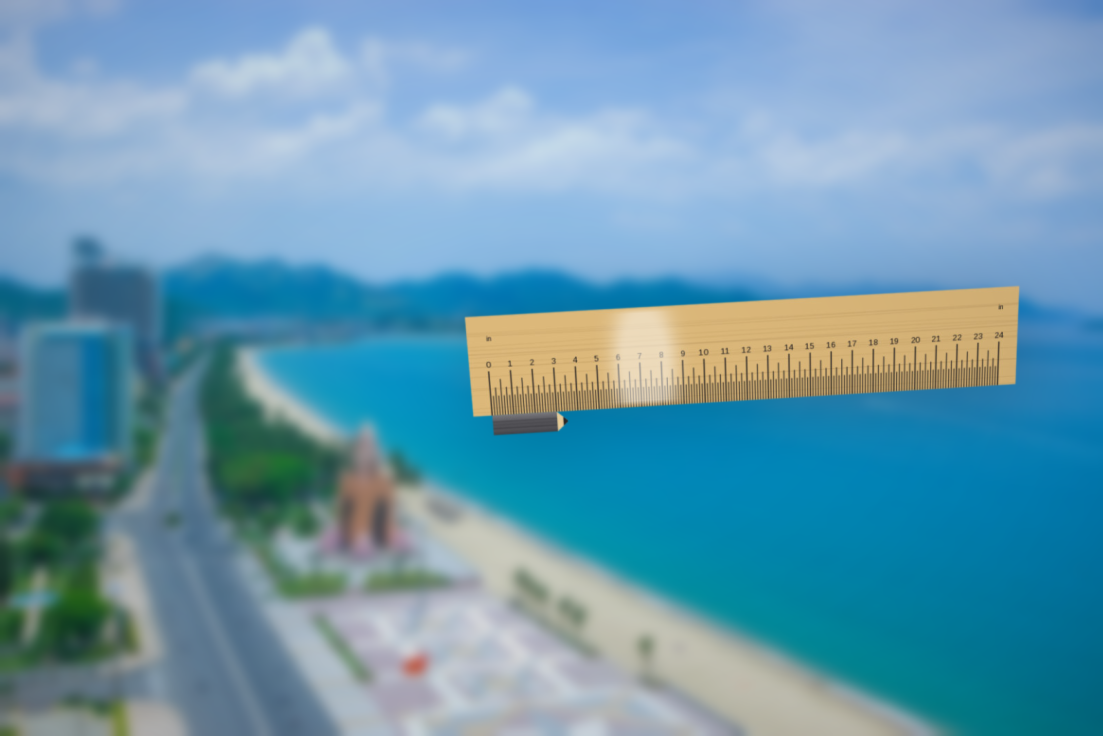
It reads 3.5 in
